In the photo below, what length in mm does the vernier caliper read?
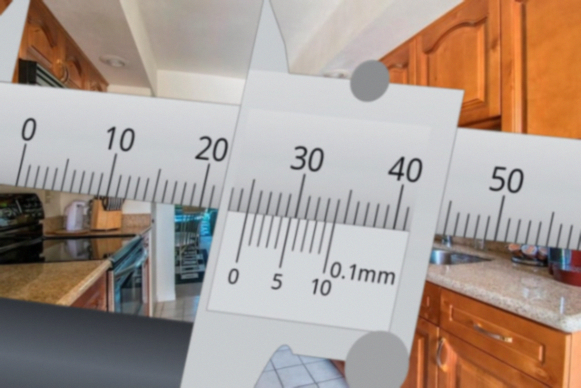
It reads 25.0 mm
